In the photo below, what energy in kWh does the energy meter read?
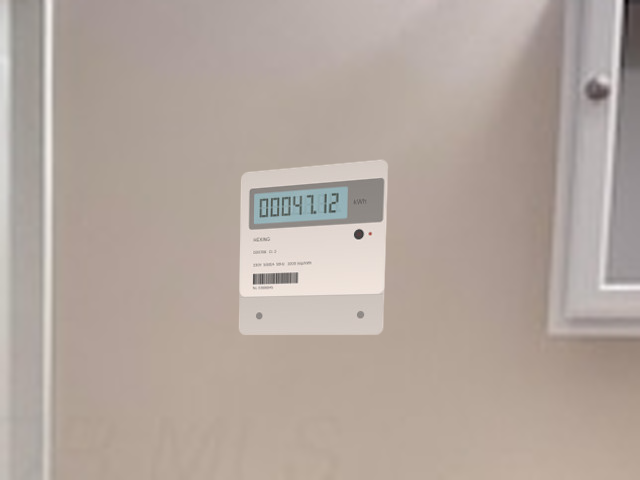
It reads 47.12 kWh
